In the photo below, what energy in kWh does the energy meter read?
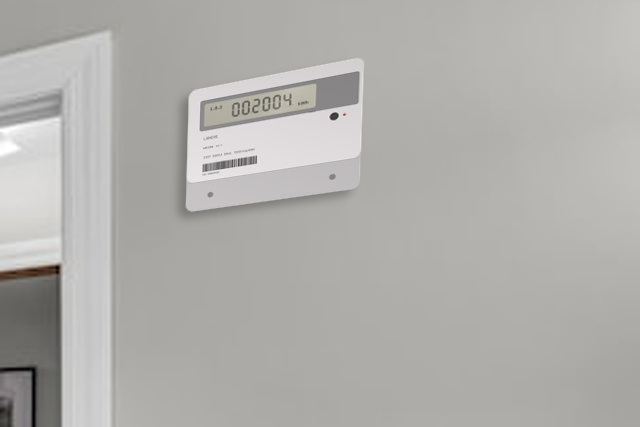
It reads 2004 kWh
